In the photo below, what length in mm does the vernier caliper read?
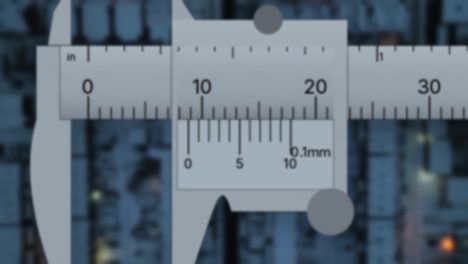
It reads 8.8 mm
